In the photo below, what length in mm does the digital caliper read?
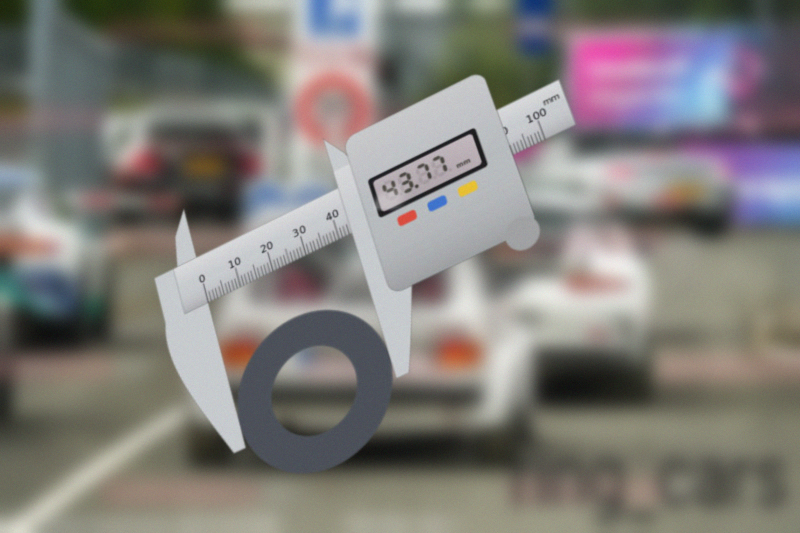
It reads 43.77 mm
